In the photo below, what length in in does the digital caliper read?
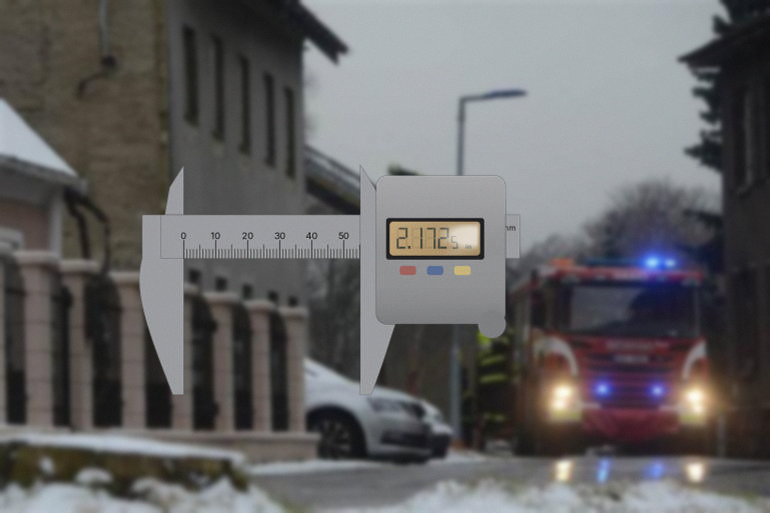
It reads 2.1725 in
